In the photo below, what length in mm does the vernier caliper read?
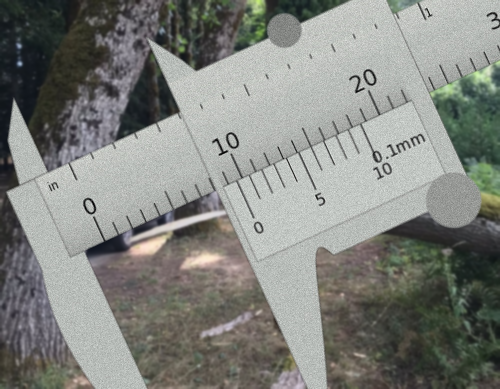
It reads 9.6 mm
